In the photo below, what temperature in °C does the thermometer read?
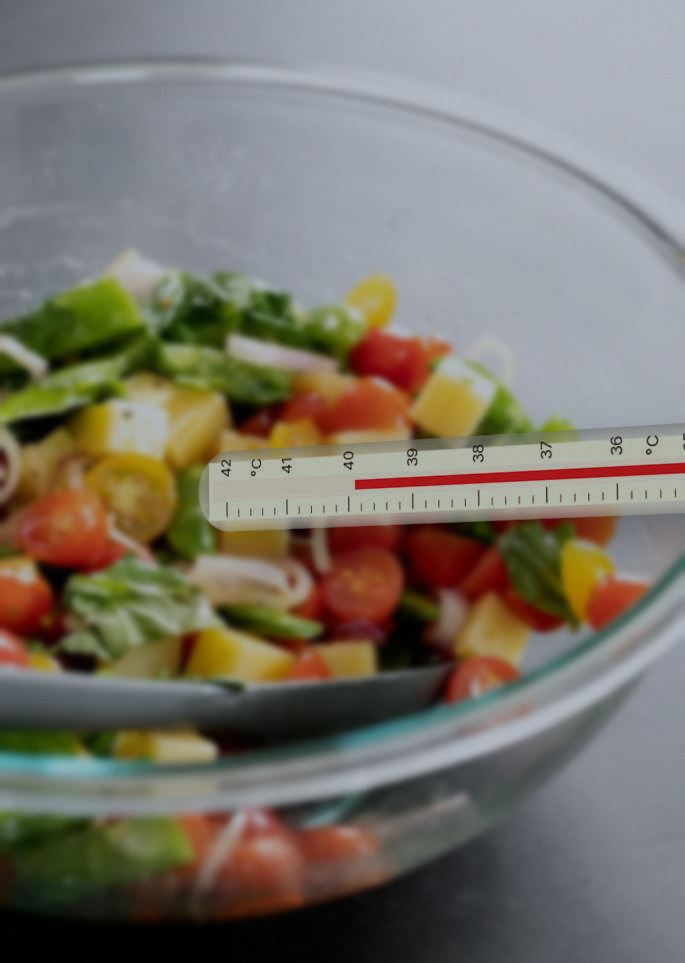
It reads 39.9 °C
